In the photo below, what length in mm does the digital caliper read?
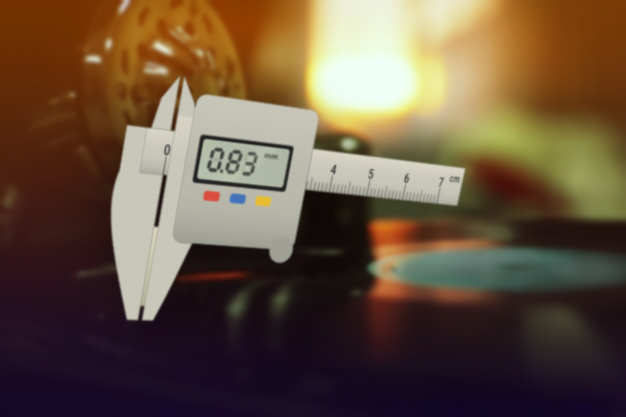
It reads 0.83 mm
